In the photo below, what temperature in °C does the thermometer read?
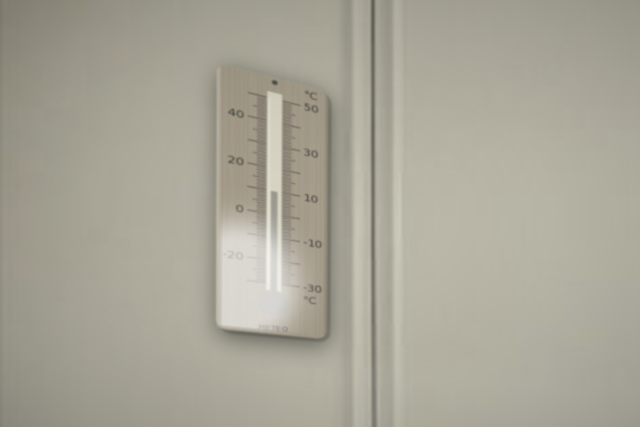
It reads 10 °C
